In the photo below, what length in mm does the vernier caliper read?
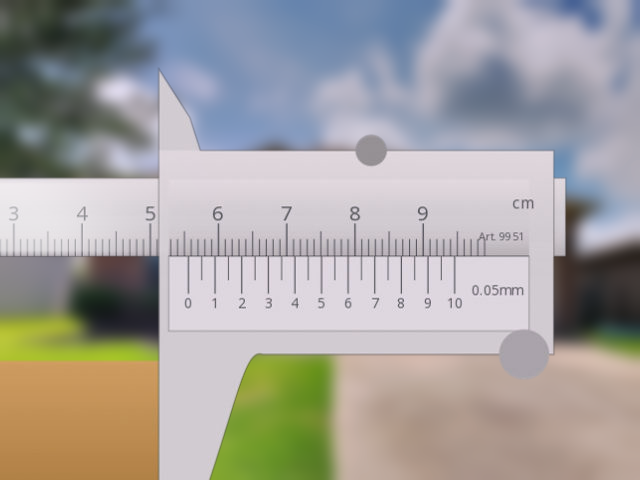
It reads 55.6 mm
